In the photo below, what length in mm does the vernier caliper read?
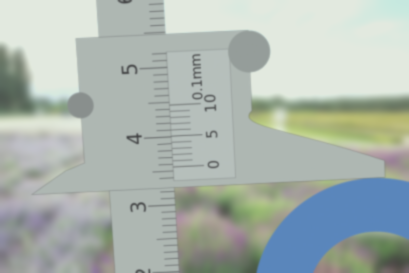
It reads 35.6 mm
